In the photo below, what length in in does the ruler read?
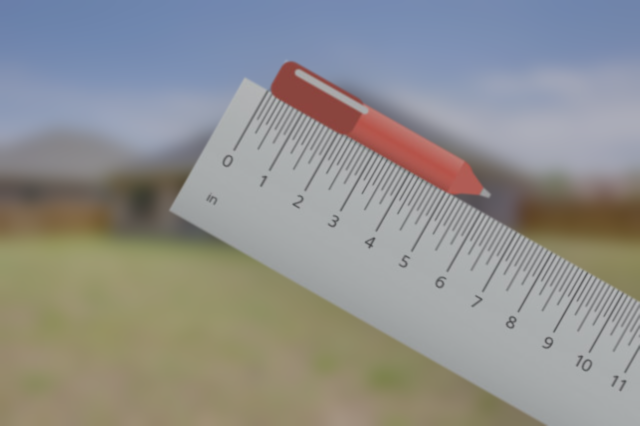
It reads 6 in
